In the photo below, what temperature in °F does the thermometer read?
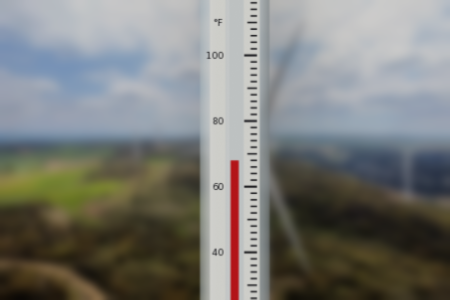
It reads 68 °F
